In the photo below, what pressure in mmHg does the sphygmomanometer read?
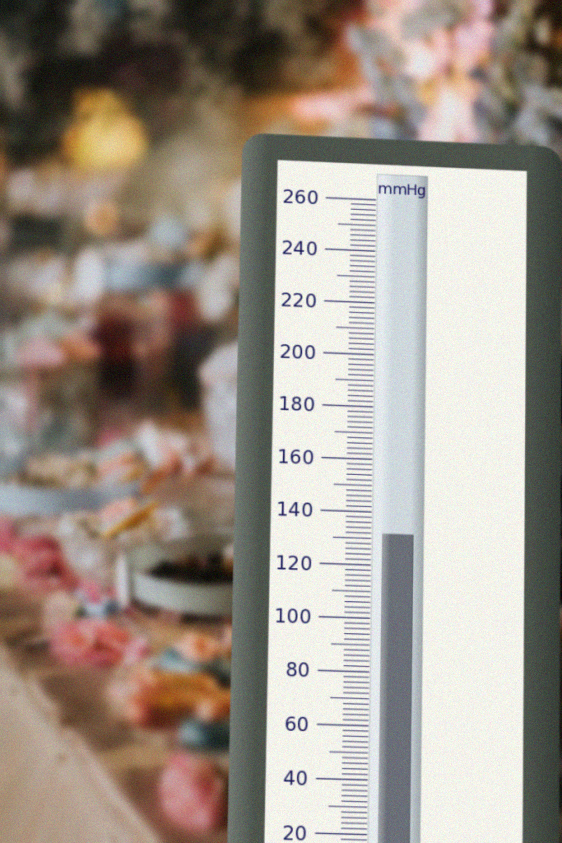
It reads 132 mmHg
